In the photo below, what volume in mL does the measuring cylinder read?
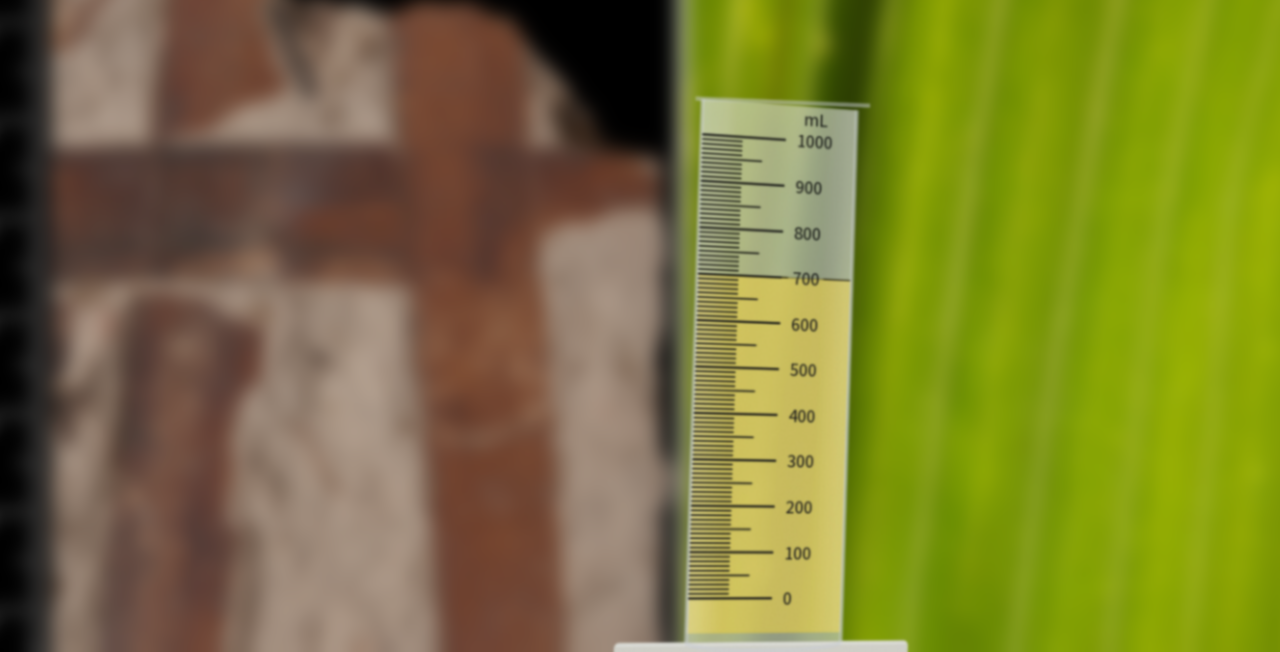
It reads 700 mL
